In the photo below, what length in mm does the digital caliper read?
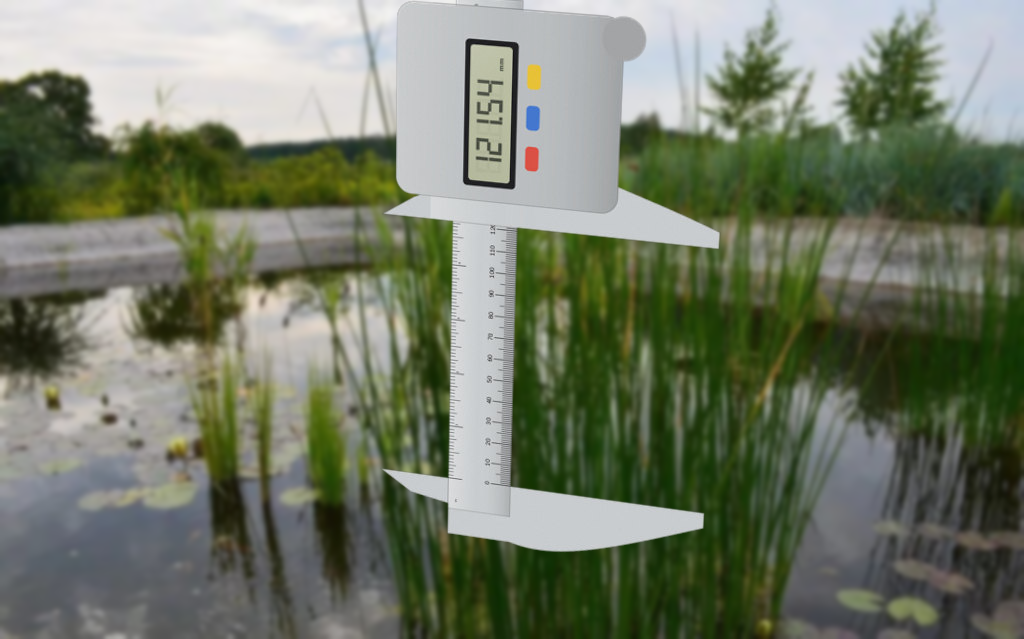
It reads 121.54 mm
